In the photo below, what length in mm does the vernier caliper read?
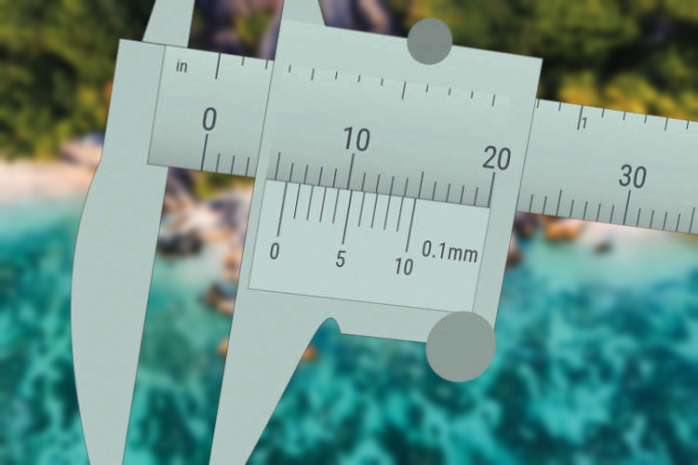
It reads 5.8 mm
